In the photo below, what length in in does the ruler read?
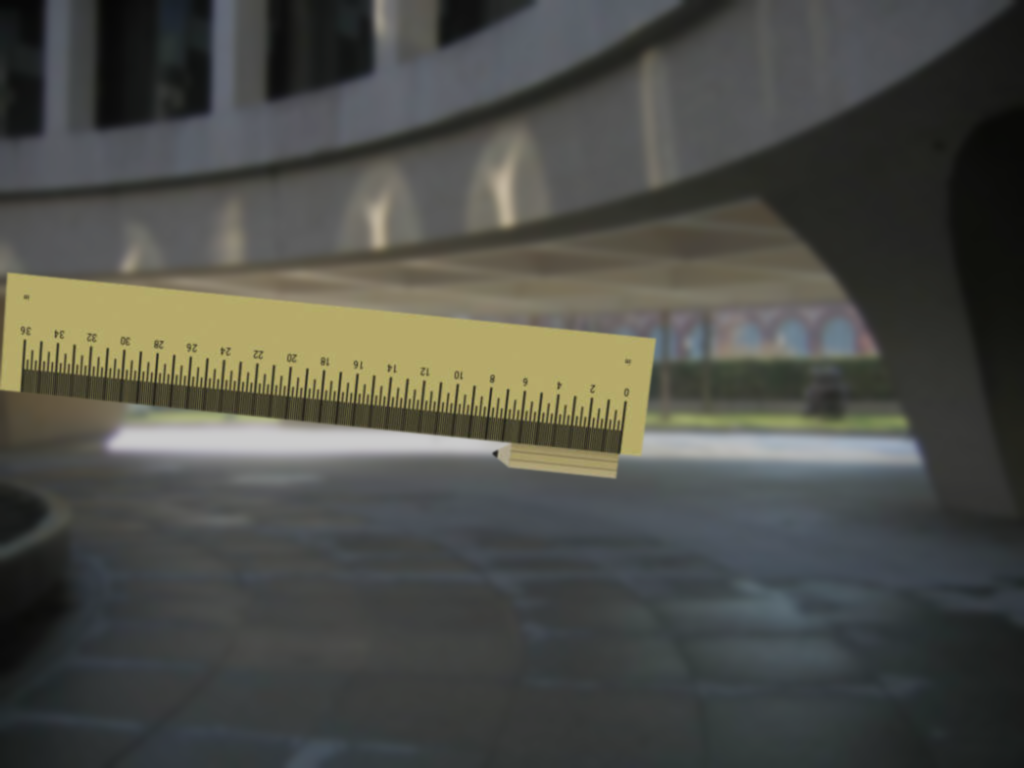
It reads 7.5 in
